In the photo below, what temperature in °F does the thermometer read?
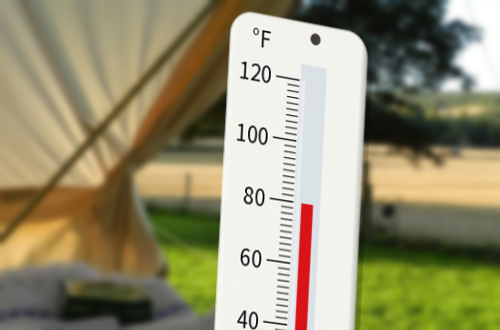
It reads 80 °F
